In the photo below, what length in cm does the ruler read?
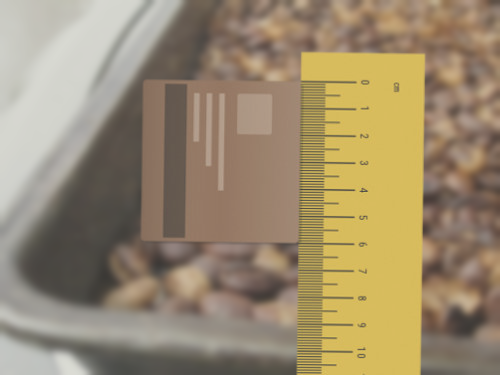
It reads 6 cm
